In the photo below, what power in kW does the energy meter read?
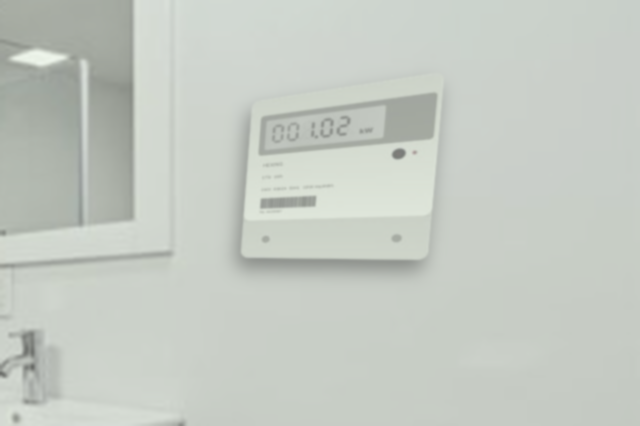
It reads 1.02 kW
